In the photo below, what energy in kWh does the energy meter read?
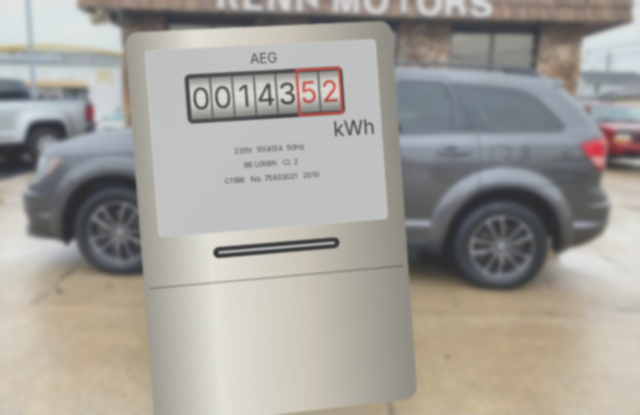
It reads 143.52 kWh
